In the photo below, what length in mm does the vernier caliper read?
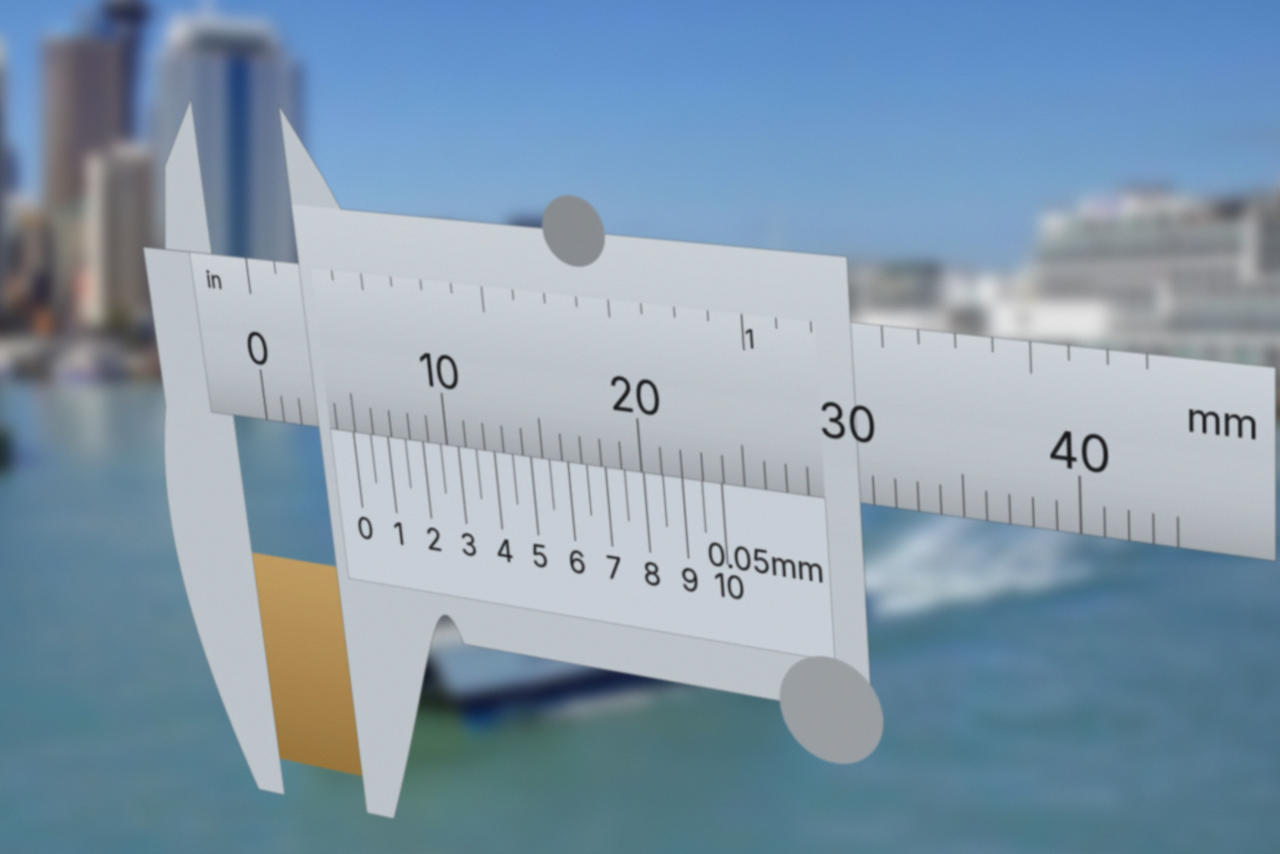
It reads 4.9 mm
